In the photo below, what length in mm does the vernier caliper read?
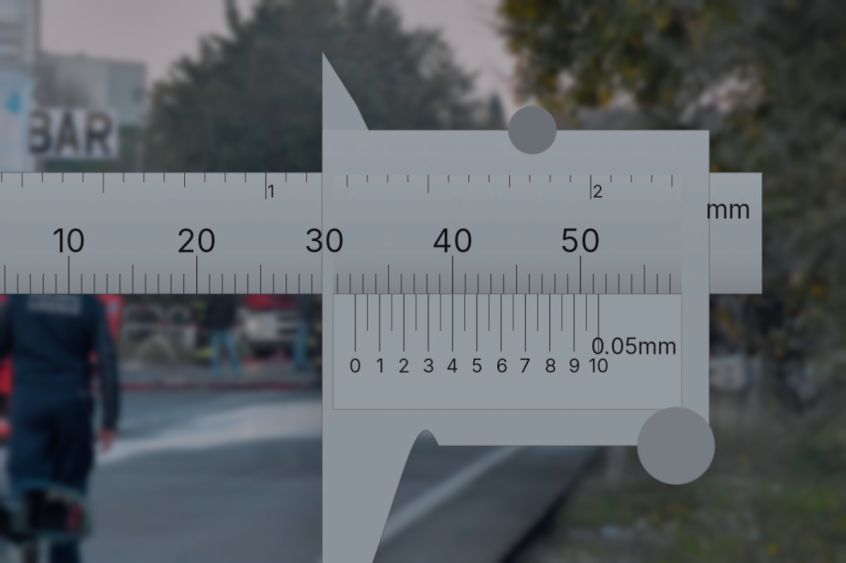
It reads 32.4 mm
